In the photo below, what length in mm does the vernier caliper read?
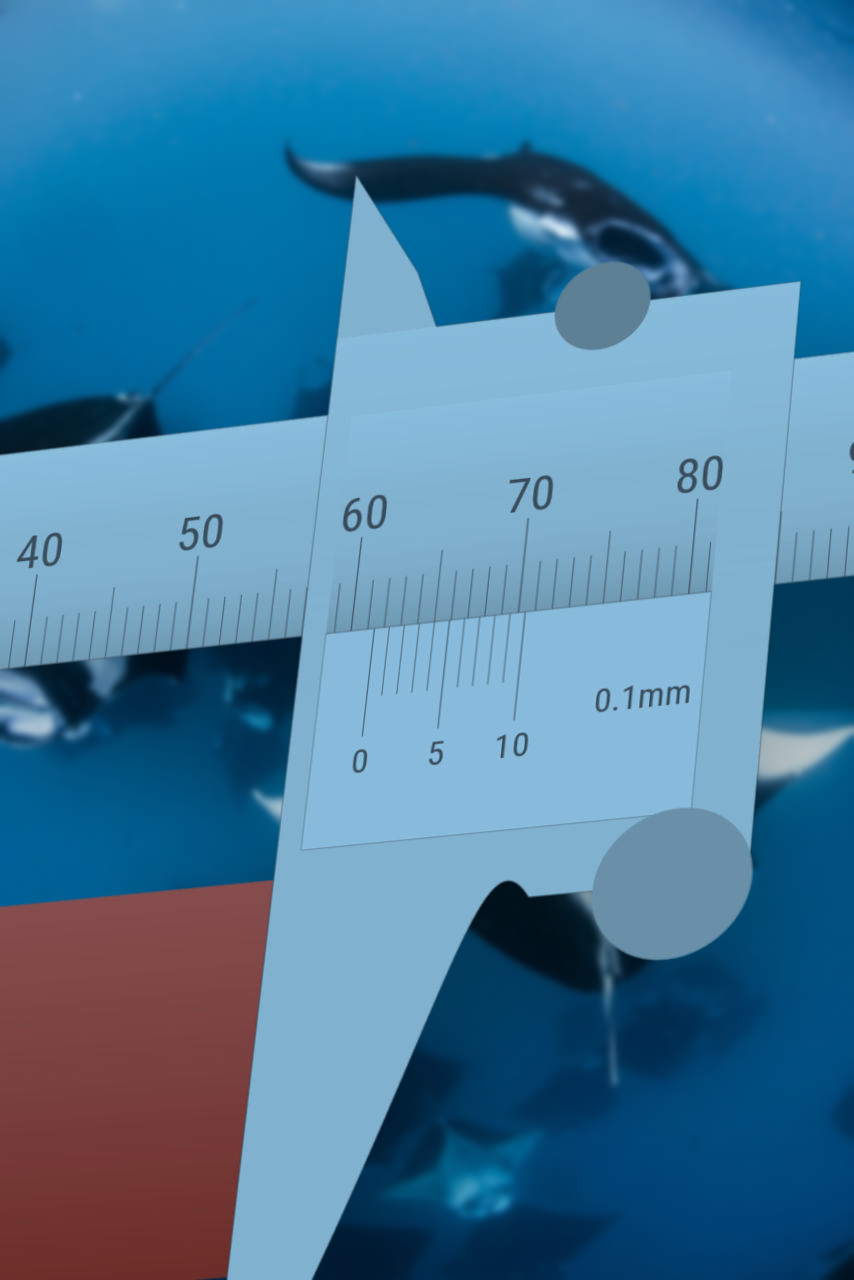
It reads 61.4 mm
